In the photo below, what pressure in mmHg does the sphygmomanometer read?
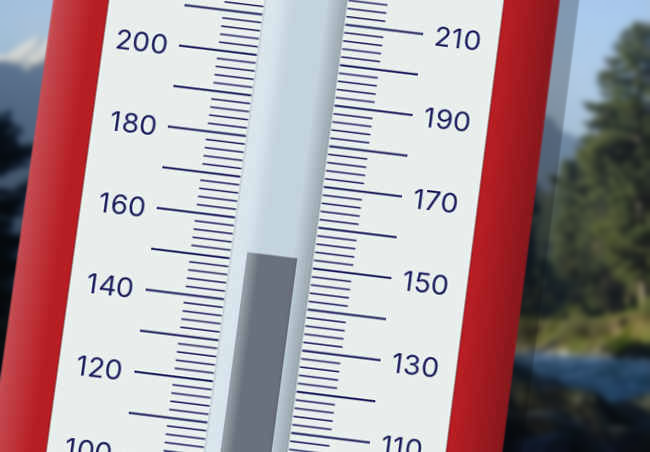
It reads 152 mmHg
